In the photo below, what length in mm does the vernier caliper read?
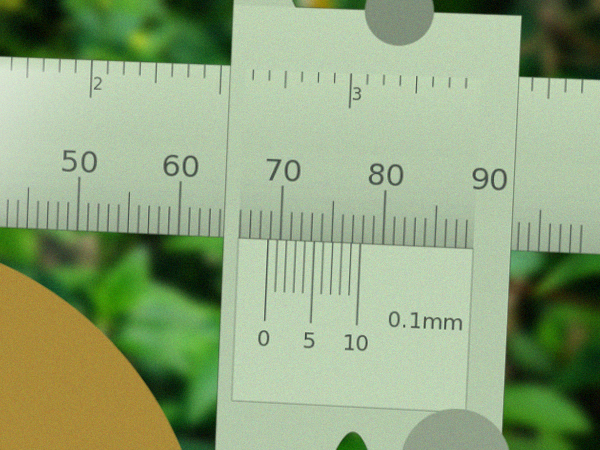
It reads 68.8 mm
